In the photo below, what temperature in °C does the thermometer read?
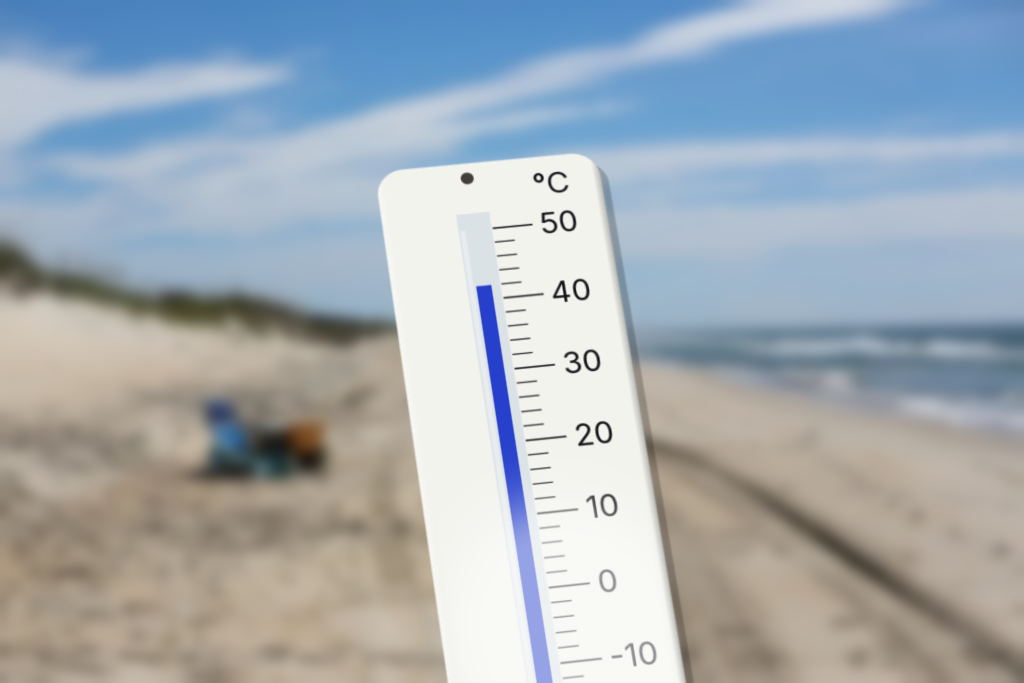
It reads 42 °C
